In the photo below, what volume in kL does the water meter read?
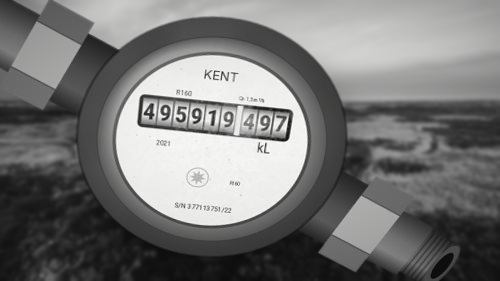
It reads 495919.497 kL
